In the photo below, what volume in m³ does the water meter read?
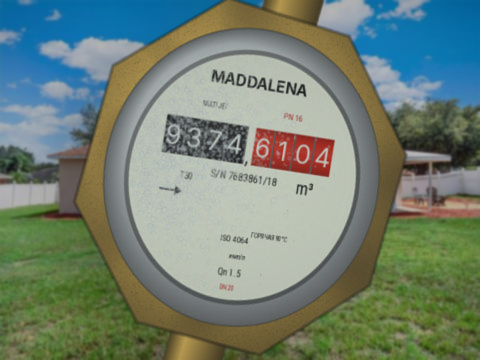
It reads 9374.6104 m³
